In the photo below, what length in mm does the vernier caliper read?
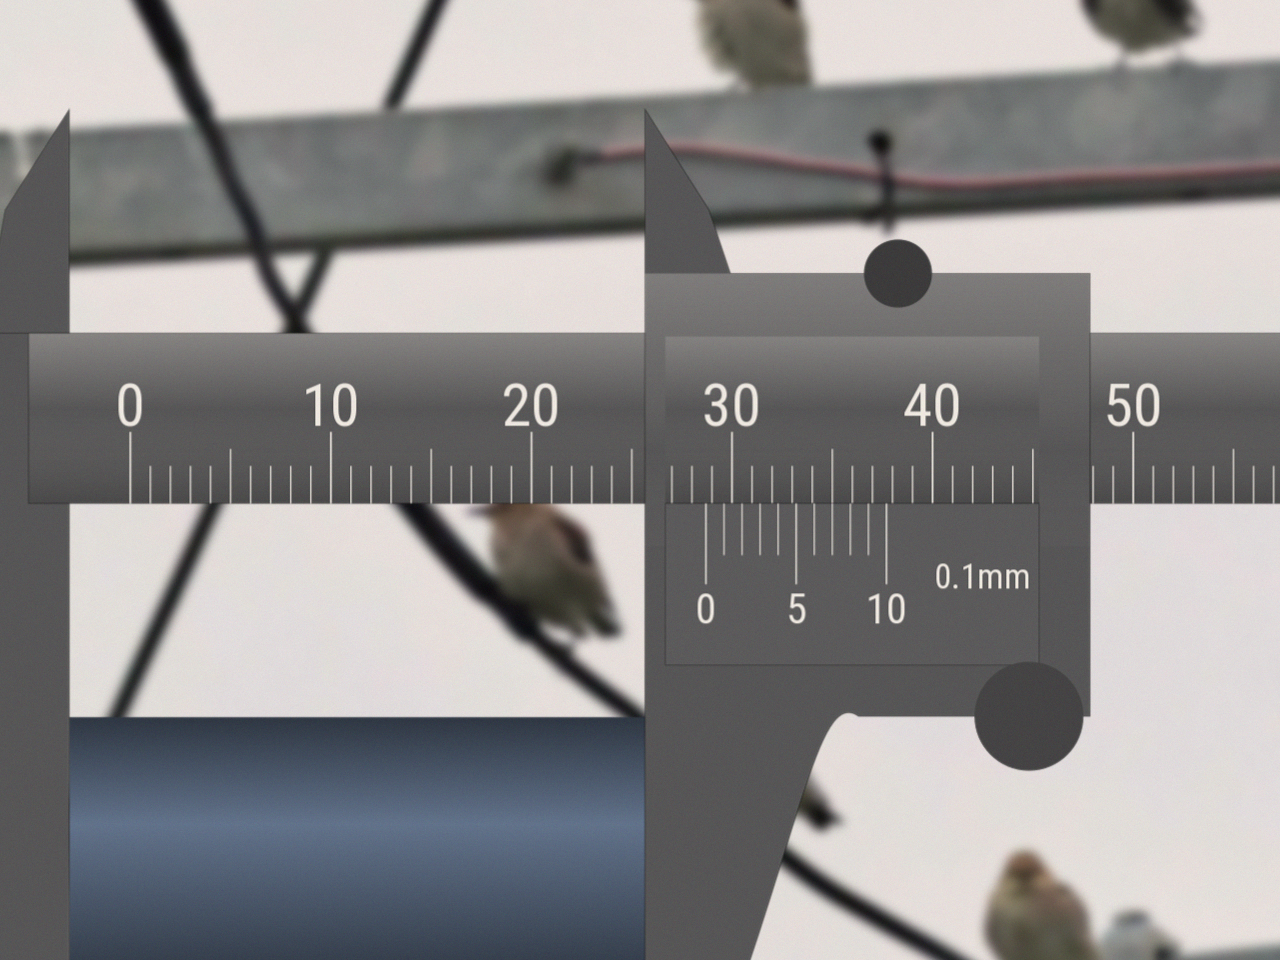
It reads 28.7 mm
